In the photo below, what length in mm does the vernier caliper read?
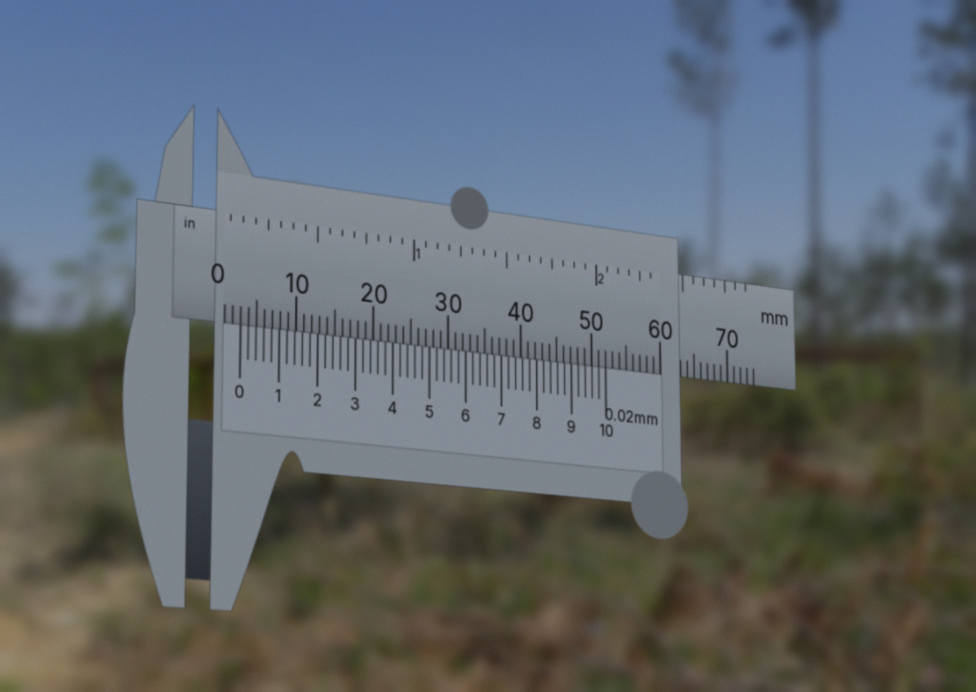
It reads 3.0 mm
